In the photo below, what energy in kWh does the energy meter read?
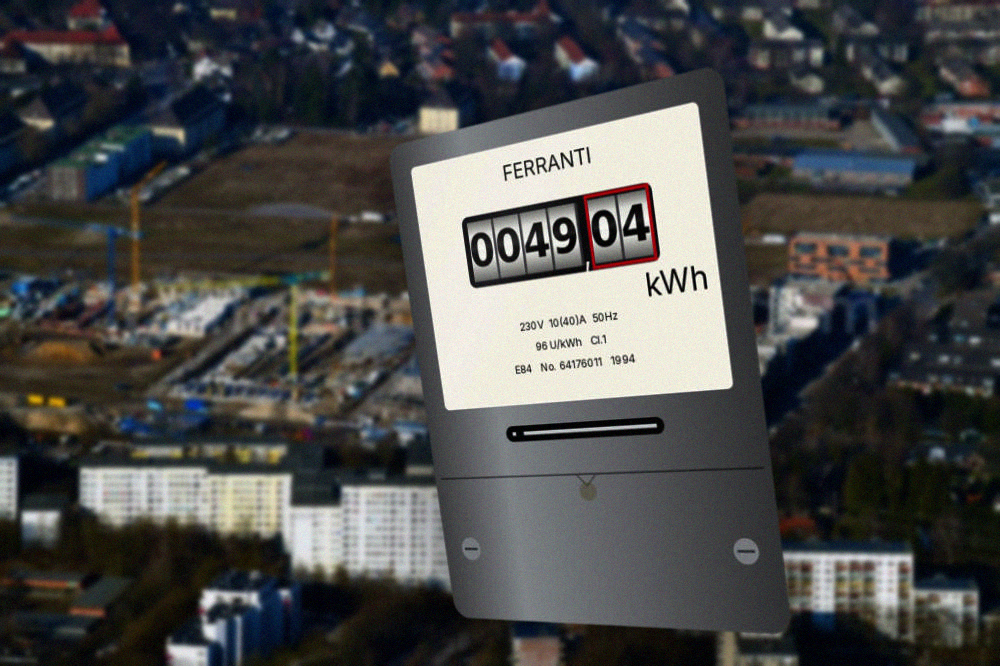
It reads 49.04 kWh
